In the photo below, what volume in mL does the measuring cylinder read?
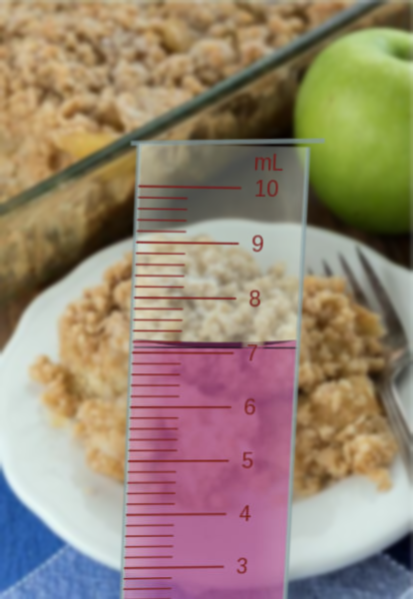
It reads 7.1 mL
